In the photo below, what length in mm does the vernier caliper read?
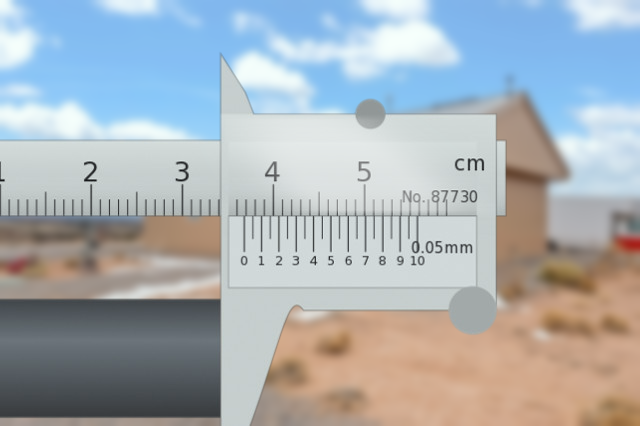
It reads 36.8 mm
